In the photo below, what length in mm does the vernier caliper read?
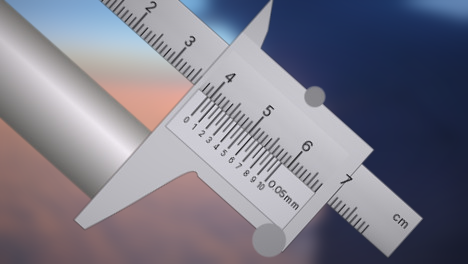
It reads 39.5 mm
